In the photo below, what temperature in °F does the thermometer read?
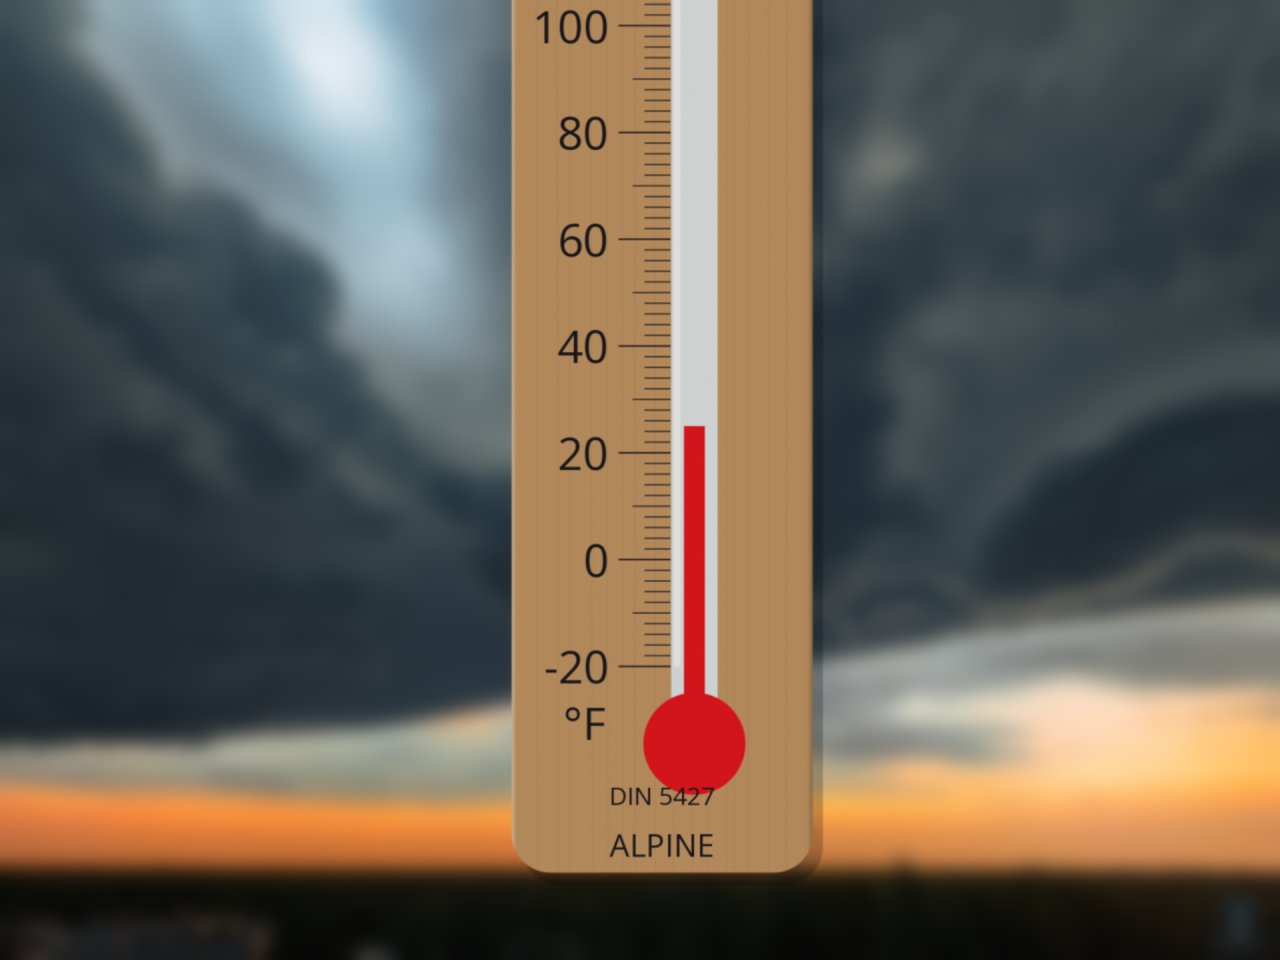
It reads 25 °F
